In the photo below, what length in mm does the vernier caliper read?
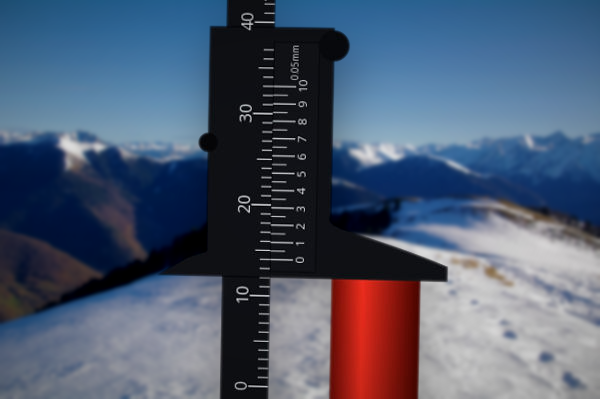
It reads 14.0 mm
